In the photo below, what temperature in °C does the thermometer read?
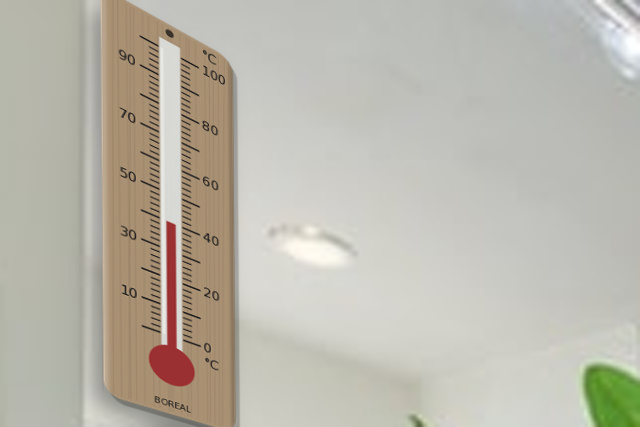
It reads 40 °C
